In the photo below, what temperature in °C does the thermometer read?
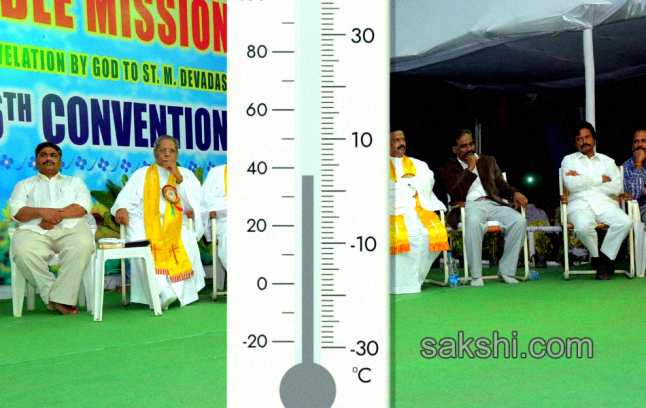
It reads 3 °C
